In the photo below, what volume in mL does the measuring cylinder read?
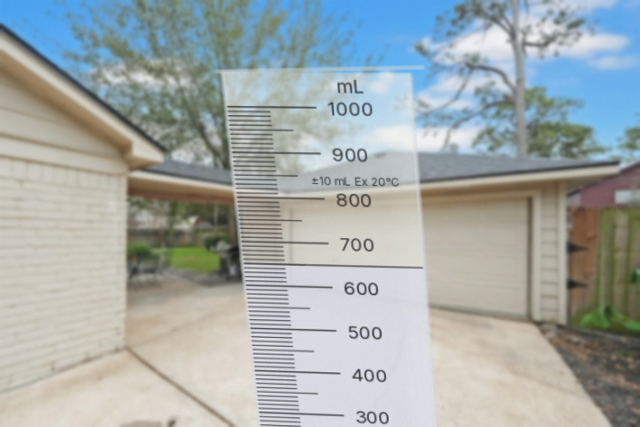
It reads 650 mL
